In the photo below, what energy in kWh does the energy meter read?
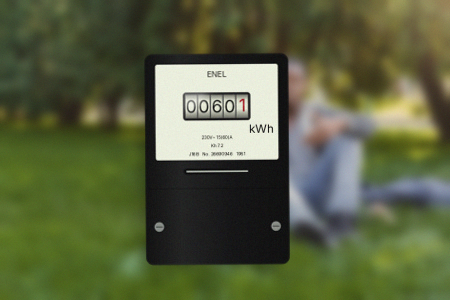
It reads 60.1 kWh
